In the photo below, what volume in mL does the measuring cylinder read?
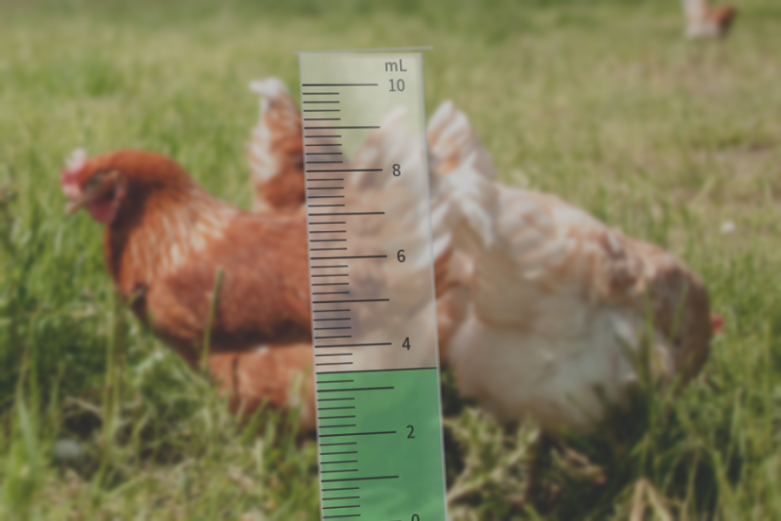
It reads 3.4 mL
